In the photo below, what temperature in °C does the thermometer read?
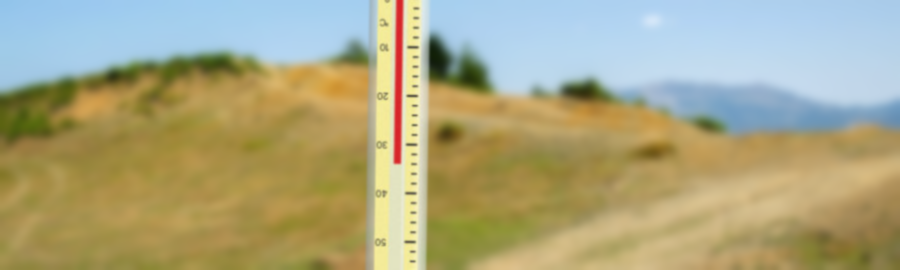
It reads 34 °C
